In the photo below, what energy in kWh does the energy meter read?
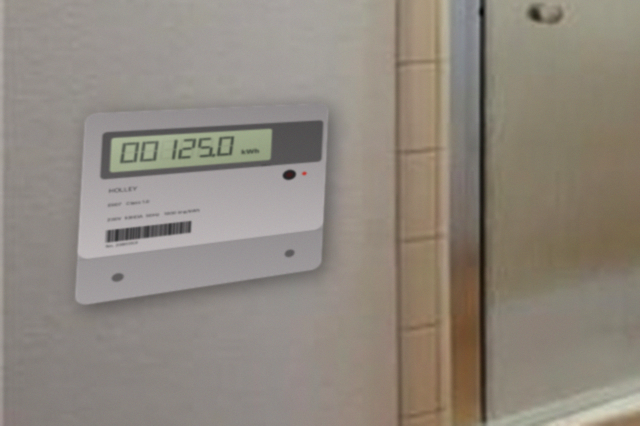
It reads 125.0 kWh
